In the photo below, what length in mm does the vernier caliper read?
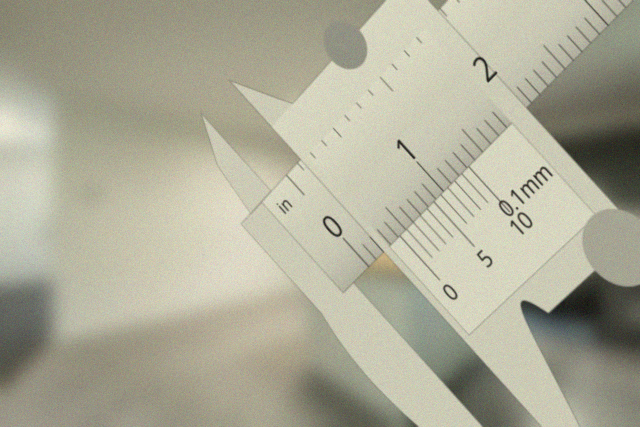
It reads 4.2 mm
